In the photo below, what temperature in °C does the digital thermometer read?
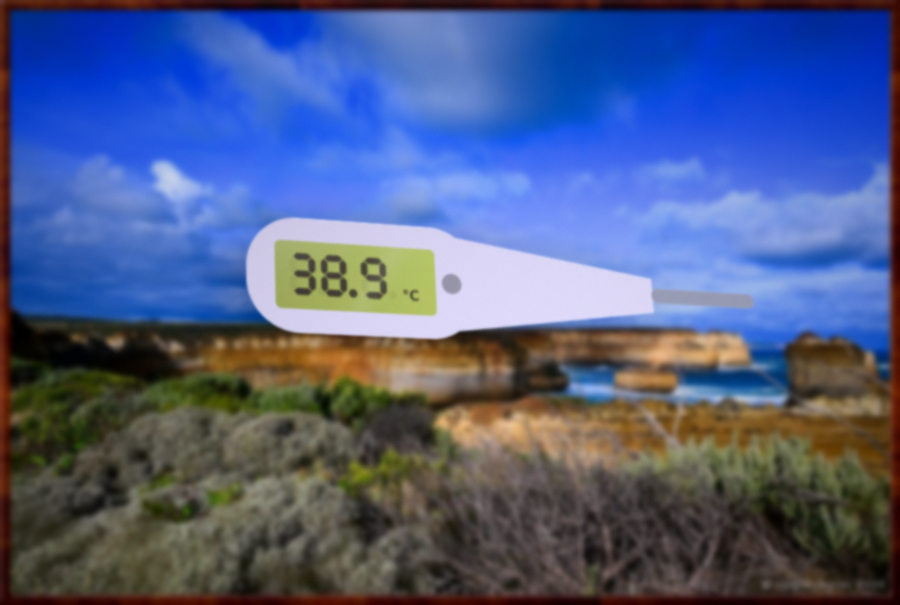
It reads 38.9 °C
